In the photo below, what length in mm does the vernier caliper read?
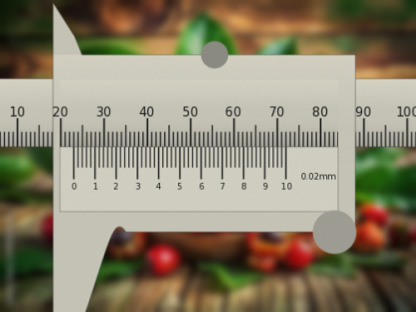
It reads 23.0 mm
